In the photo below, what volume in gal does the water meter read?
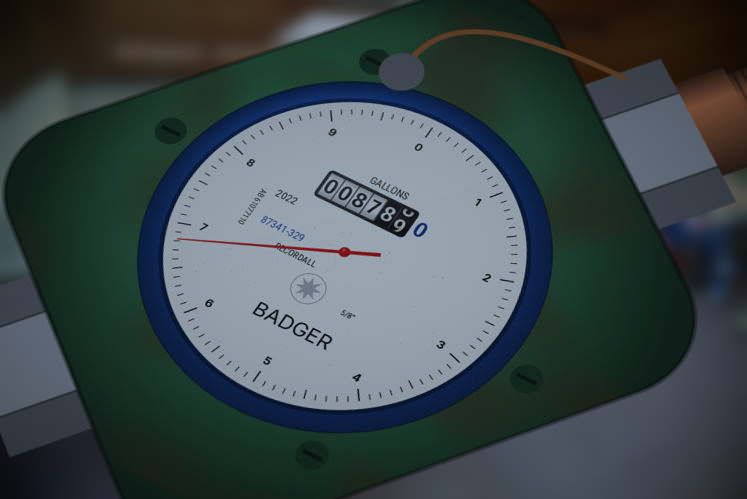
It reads 87886.8 gal
